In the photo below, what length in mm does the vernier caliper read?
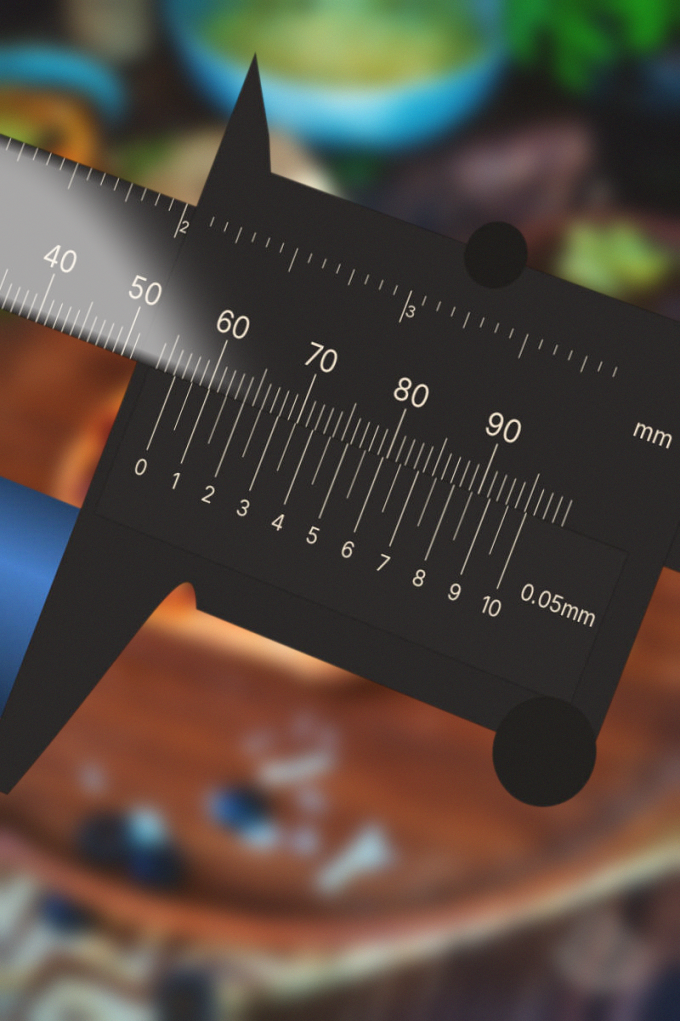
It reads 56.2 mm
